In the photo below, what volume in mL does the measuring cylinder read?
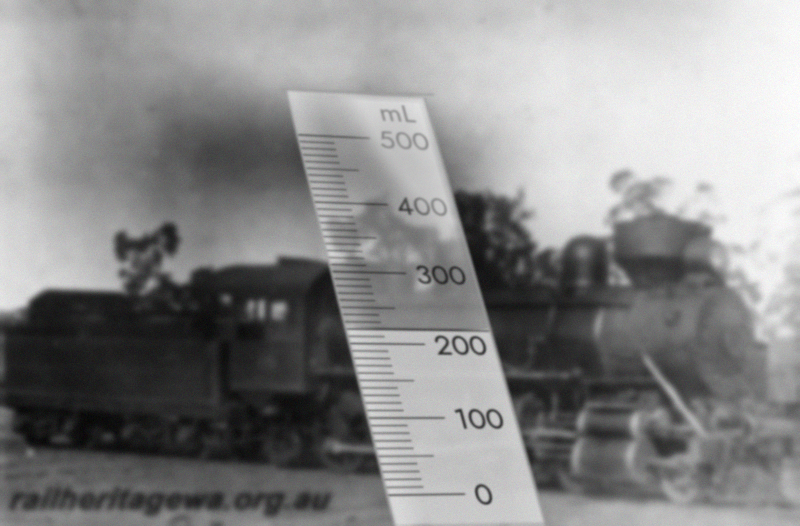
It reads 220 mL
